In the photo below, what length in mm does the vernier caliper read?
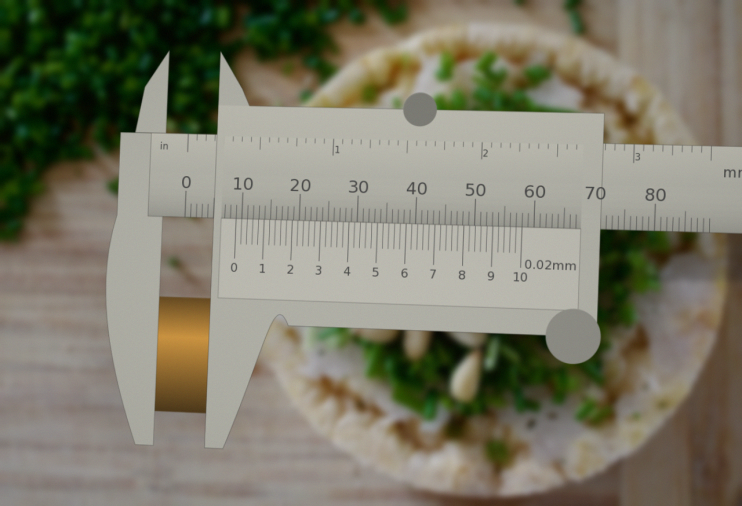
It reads 9.0 mm
